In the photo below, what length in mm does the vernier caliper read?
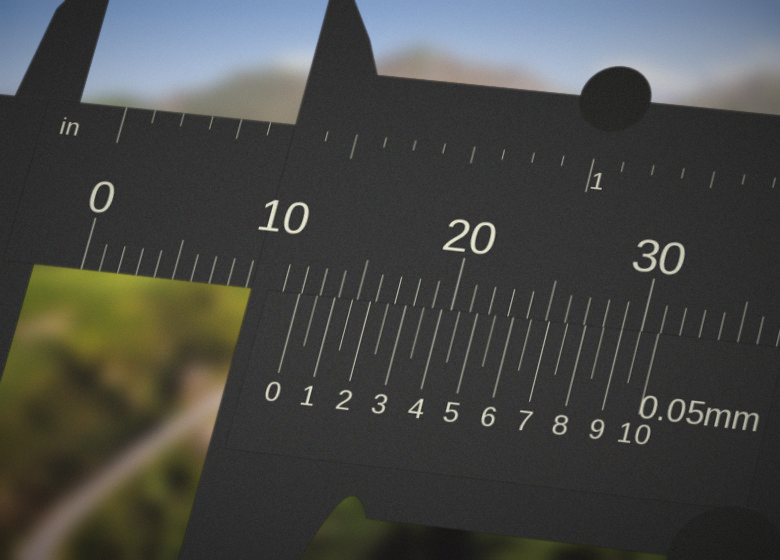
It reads 11.9 mm
